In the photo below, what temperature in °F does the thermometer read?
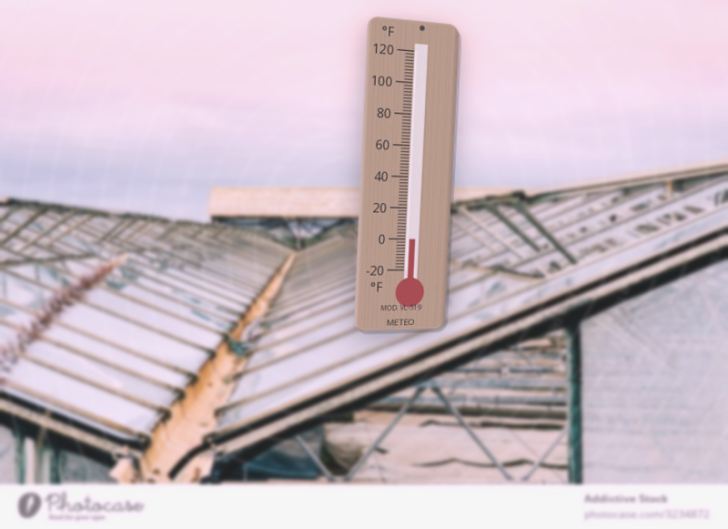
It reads 0 °F
